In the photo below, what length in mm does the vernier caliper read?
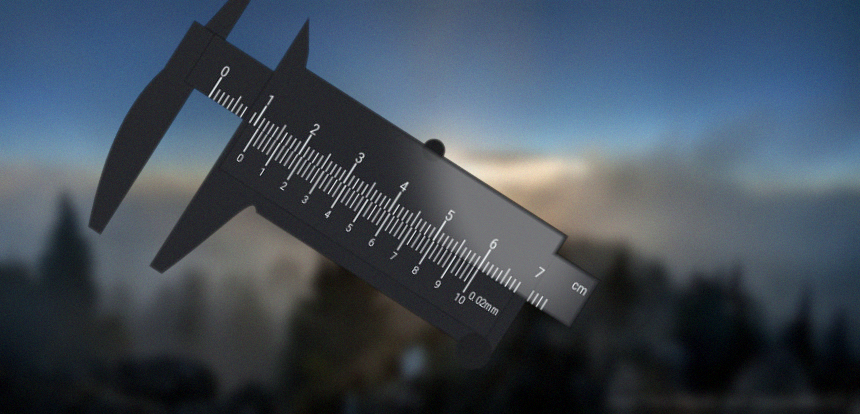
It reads 11.0 mm
